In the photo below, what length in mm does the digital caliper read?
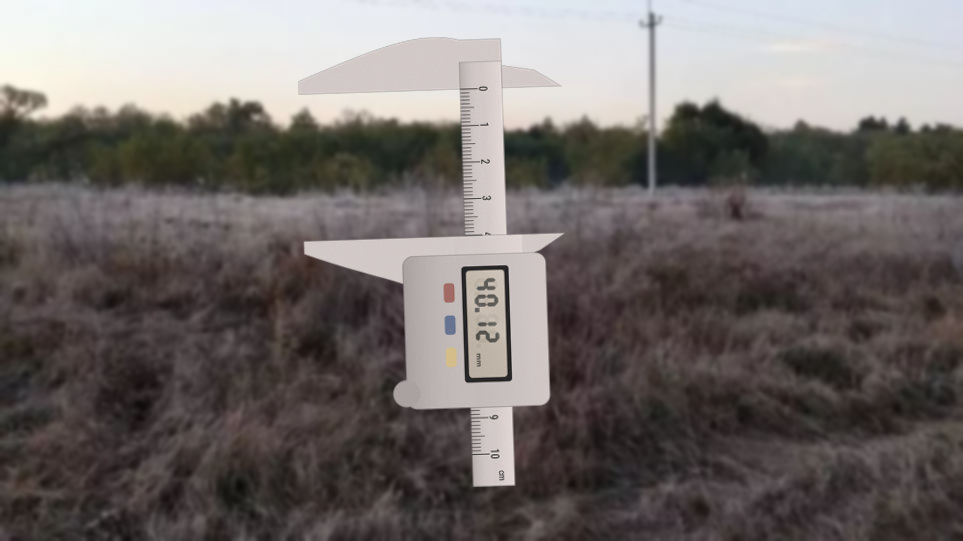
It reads 40.12 mm
